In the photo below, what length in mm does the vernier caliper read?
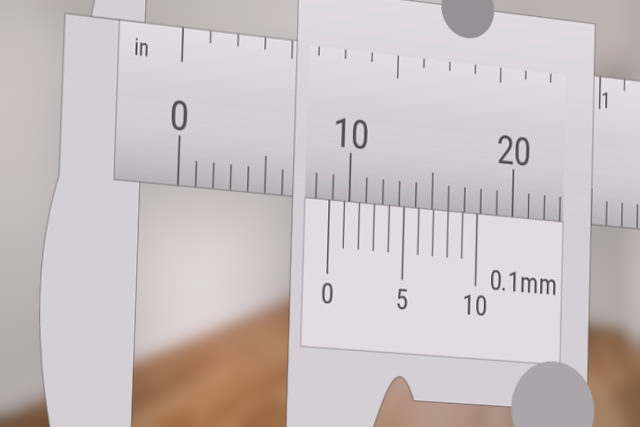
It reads 8.8 mm
